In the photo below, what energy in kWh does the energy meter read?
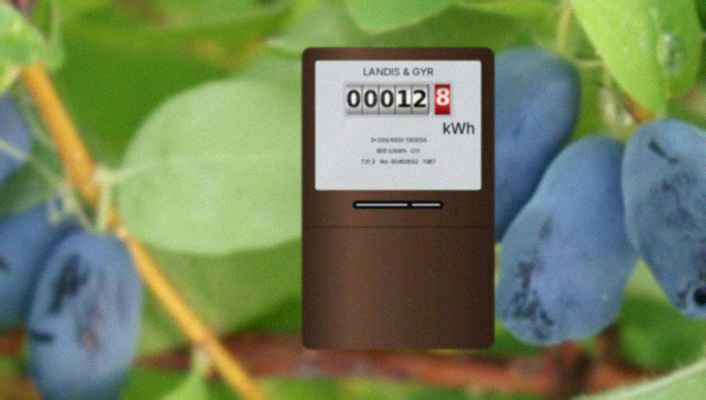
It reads 12.8 kWh
